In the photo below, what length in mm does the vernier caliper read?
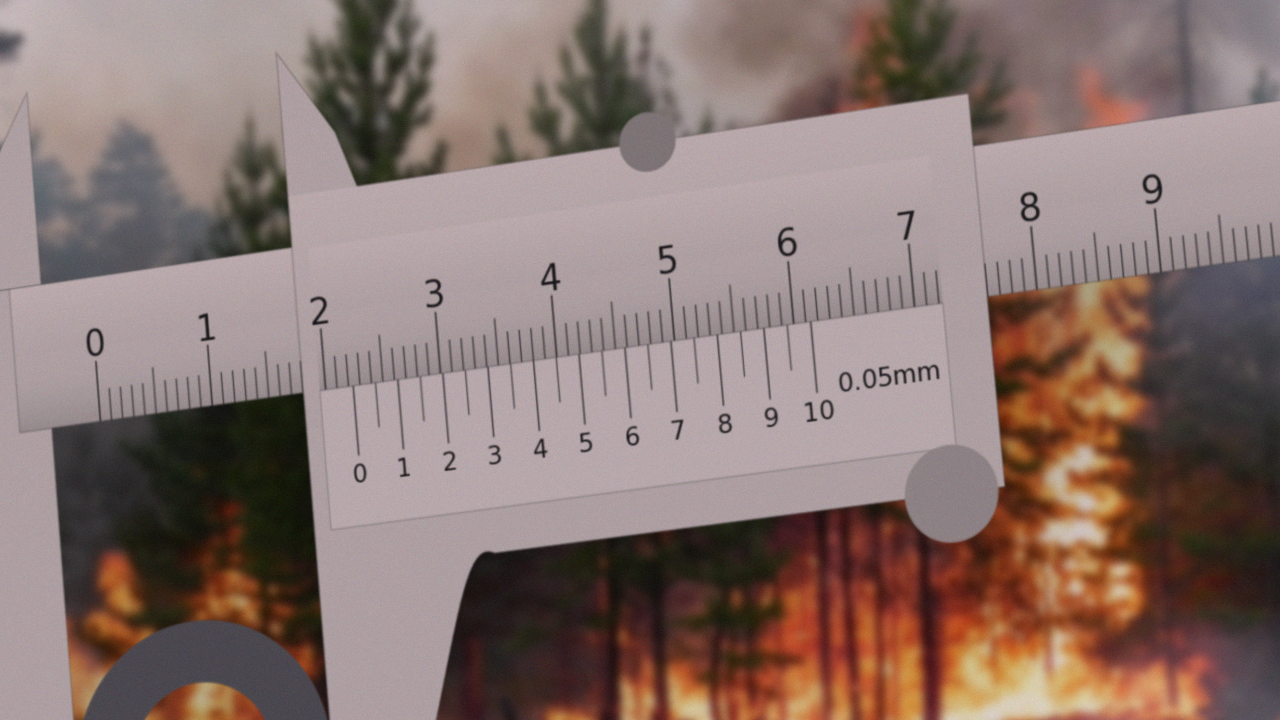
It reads 22.4 mm
